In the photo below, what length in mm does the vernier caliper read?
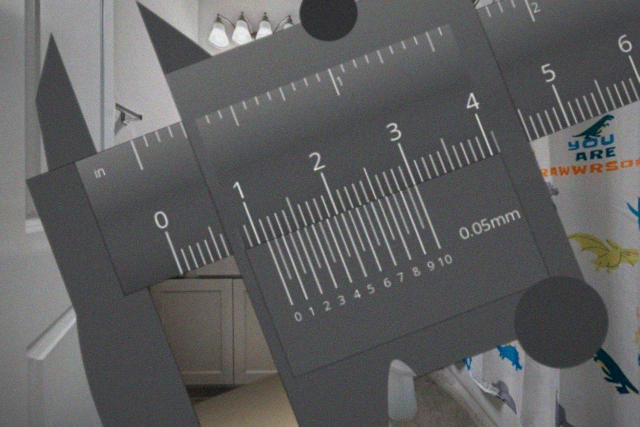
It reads 11.0 mm
